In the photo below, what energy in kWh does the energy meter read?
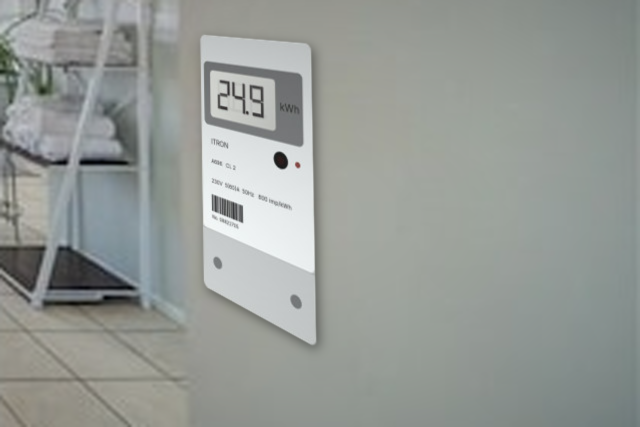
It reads 24.9 kWh
